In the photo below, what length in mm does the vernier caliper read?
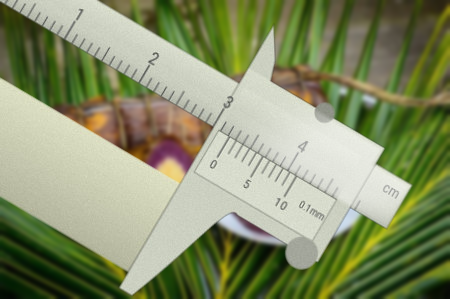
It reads 32.2 mm
